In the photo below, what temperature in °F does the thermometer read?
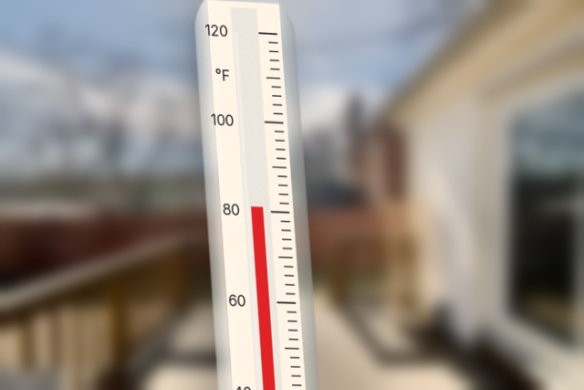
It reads 81 °F
